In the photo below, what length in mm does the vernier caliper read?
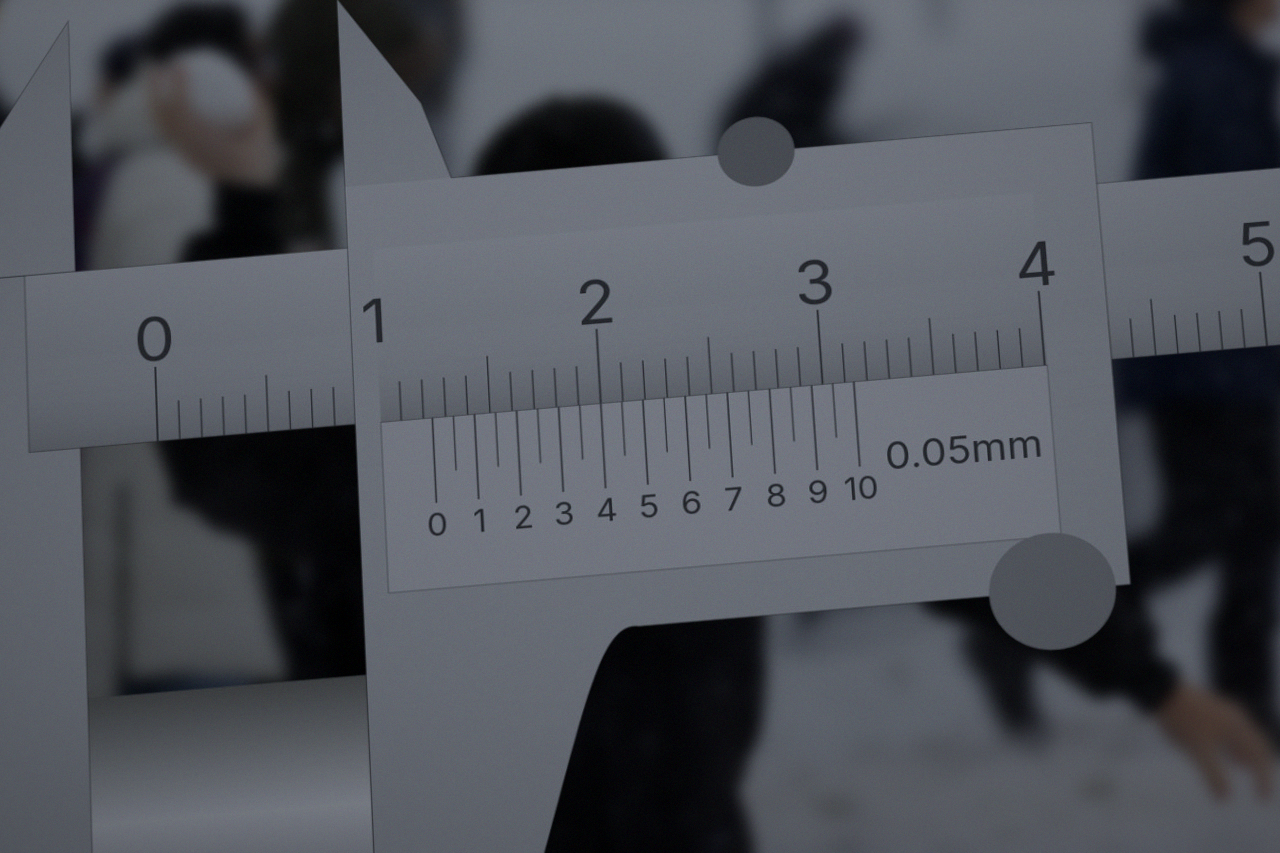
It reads 12.4 mm
